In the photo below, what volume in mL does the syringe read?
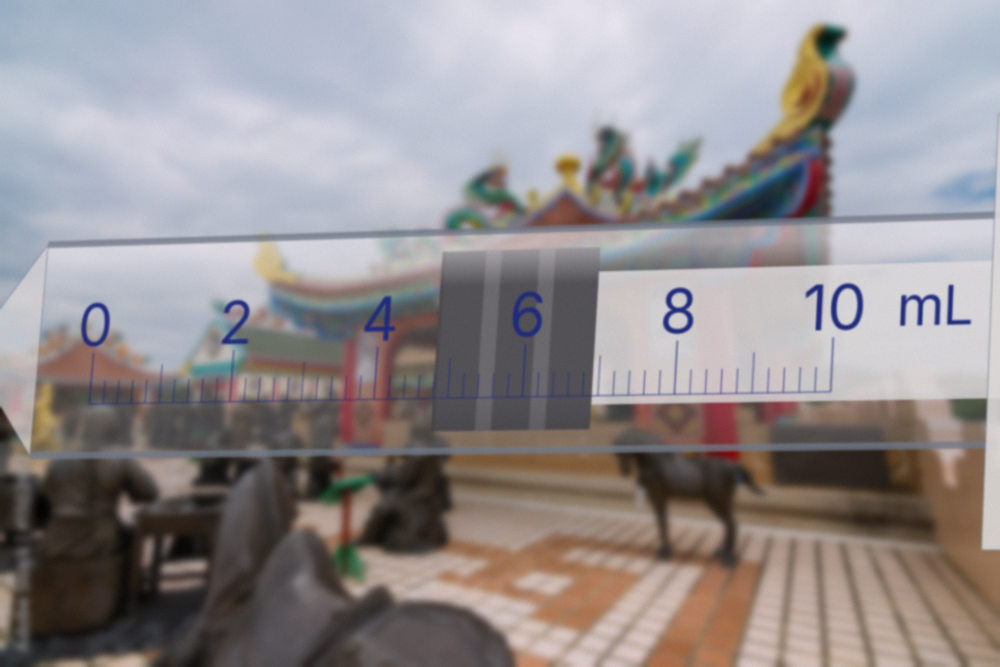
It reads 4.8 mL
